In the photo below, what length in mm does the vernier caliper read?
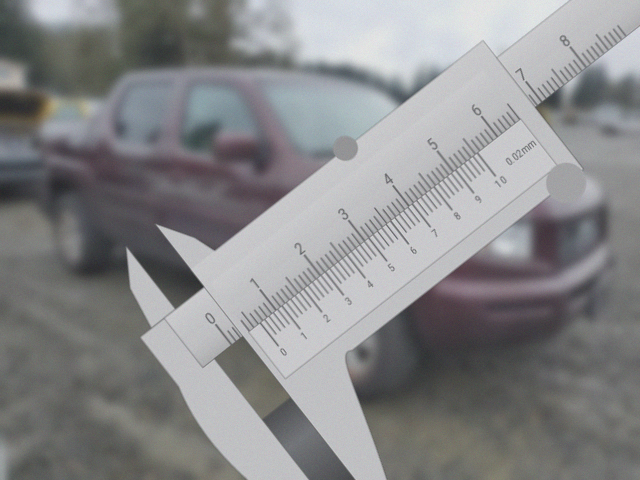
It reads 6.4 mm
